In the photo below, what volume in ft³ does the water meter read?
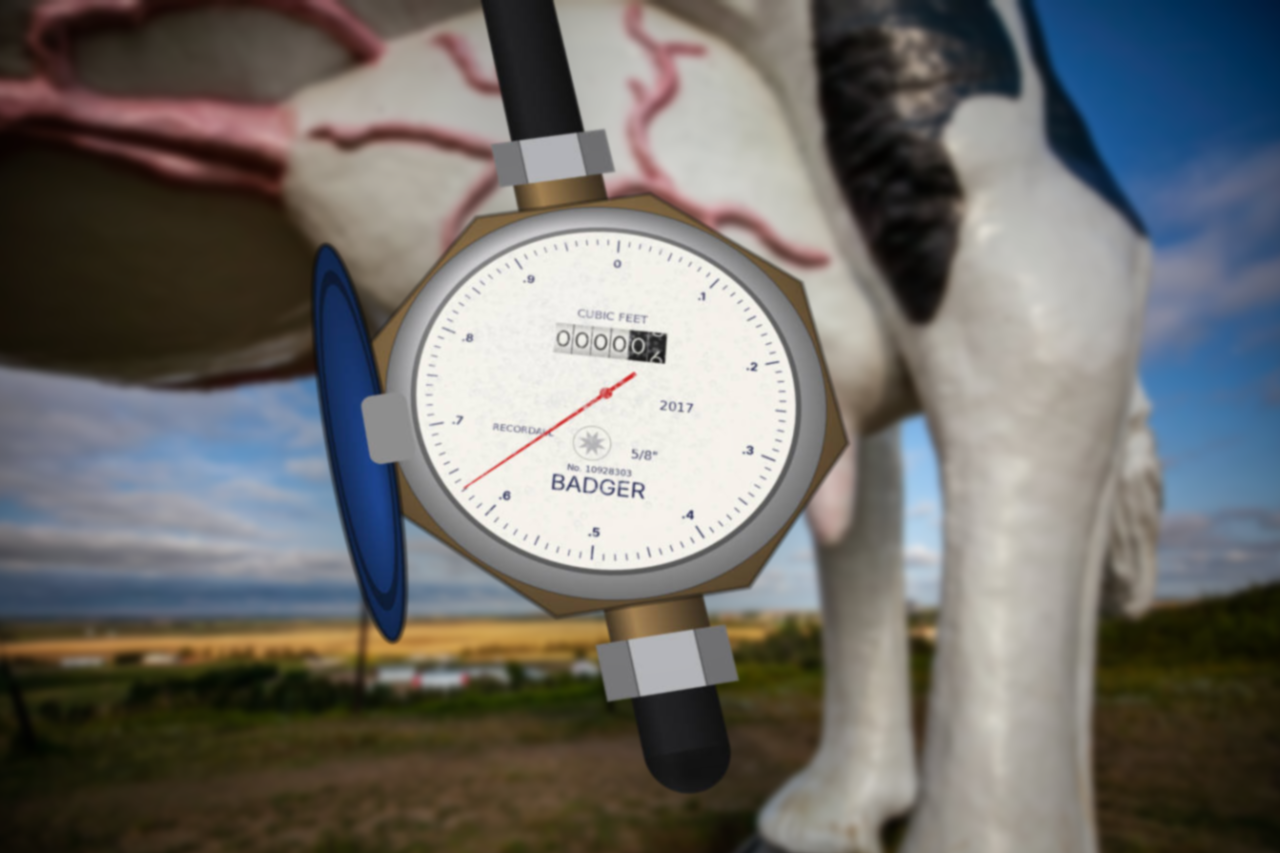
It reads 5.63 ft³
